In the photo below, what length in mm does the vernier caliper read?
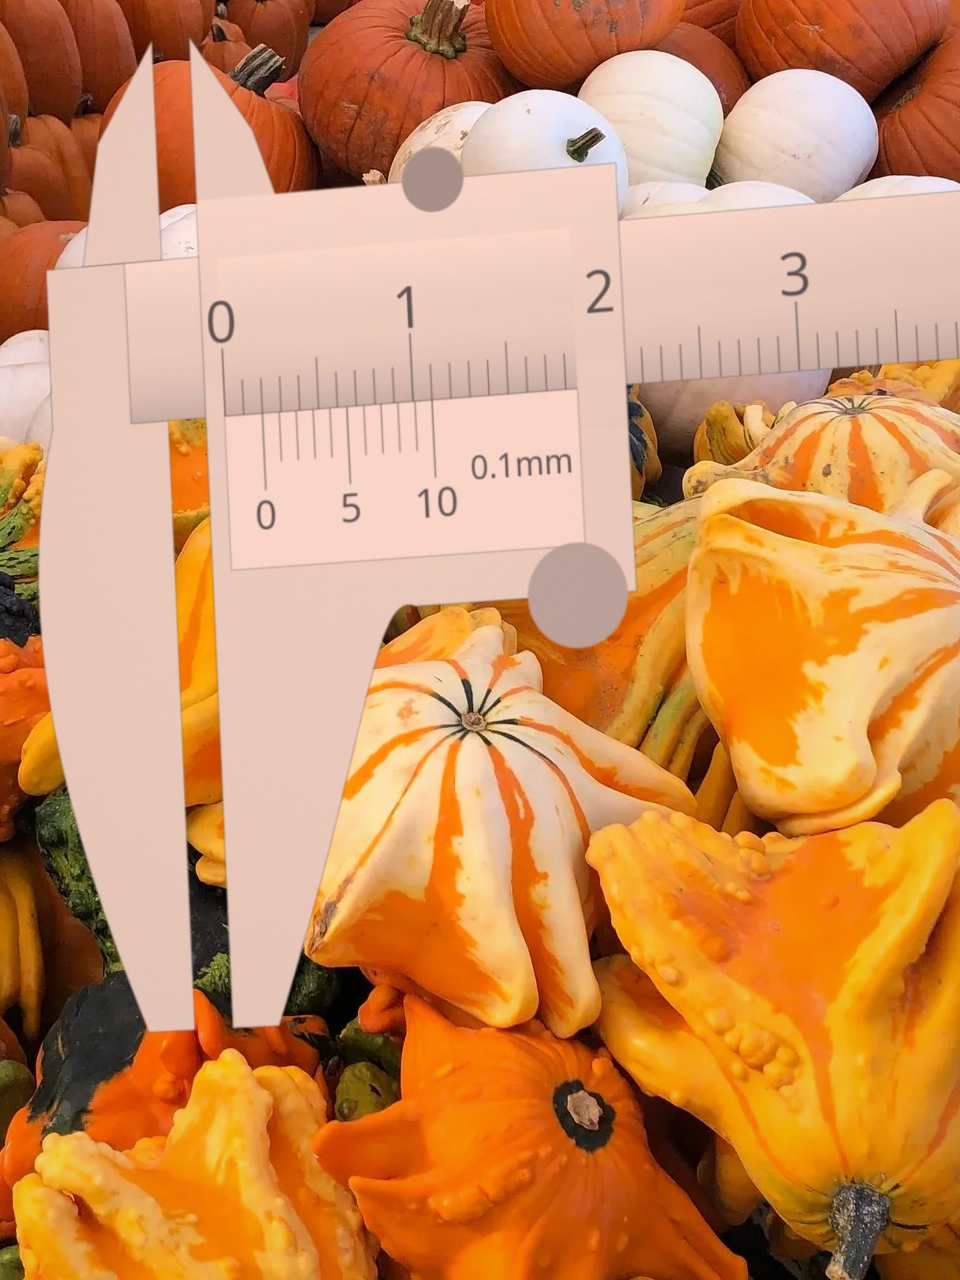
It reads 2.0 mm
